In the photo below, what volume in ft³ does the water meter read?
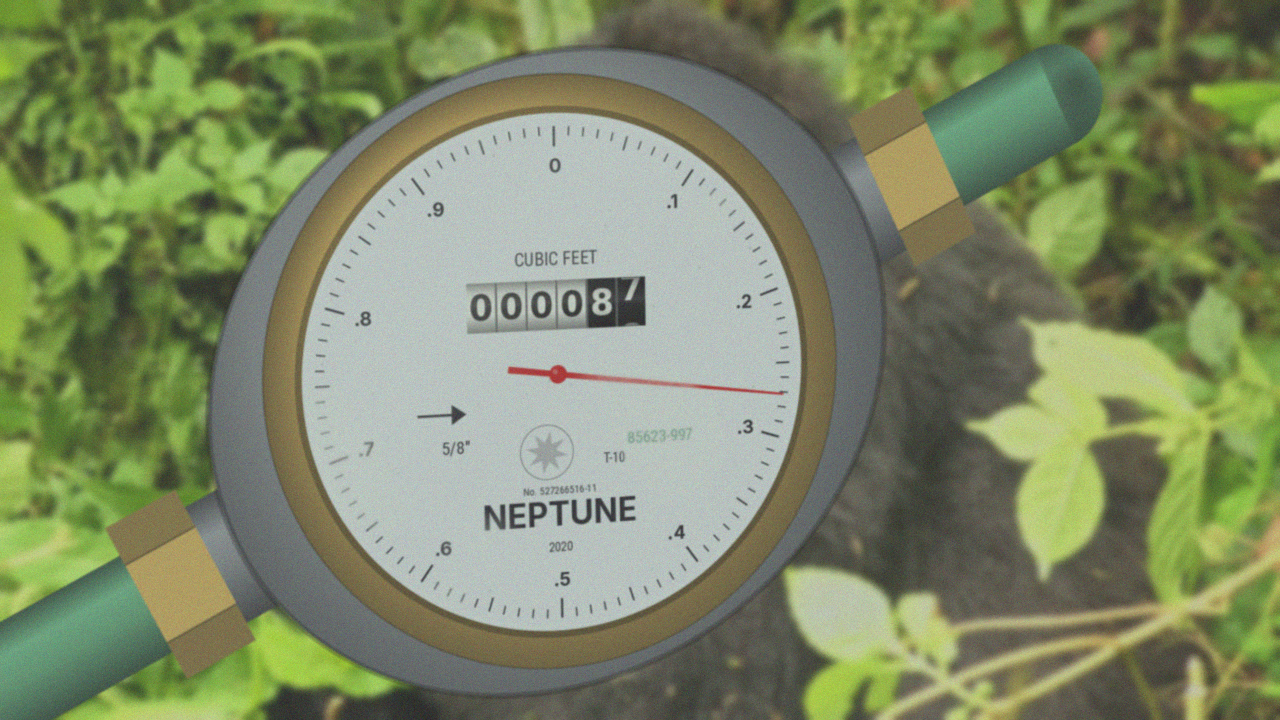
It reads 87.27 ft³
